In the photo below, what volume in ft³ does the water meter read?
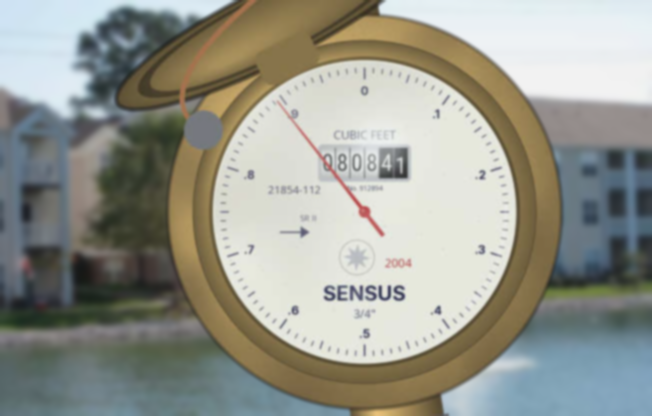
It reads 80840.89 ft³
